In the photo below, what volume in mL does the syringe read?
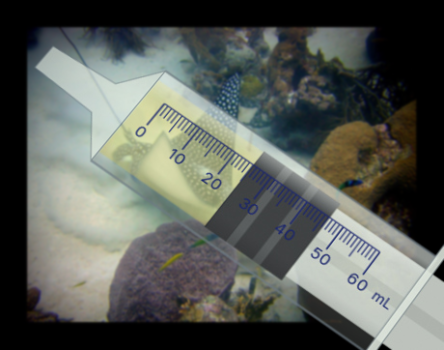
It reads 25 mL
